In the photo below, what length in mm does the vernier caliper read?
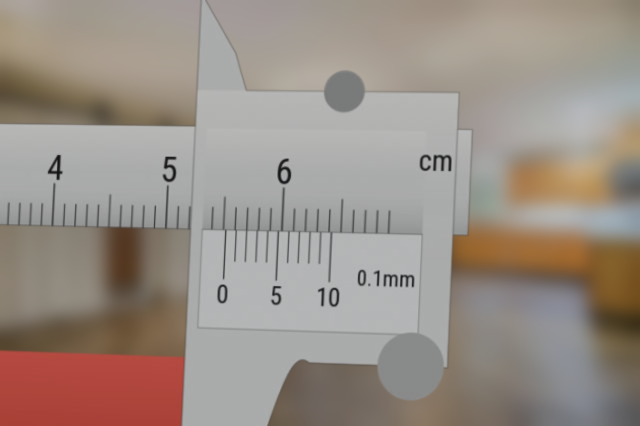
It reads 55.2 mm
